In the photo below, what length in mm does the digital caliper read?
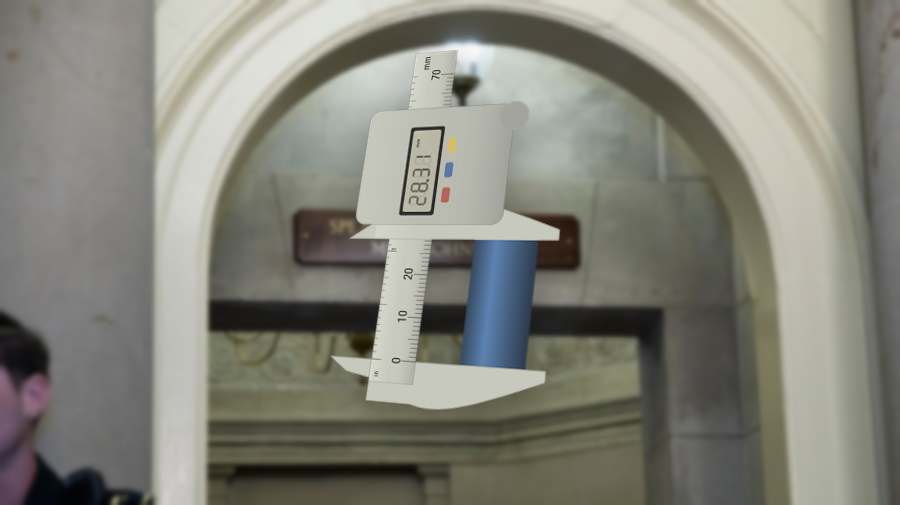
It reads 28.31 mm
